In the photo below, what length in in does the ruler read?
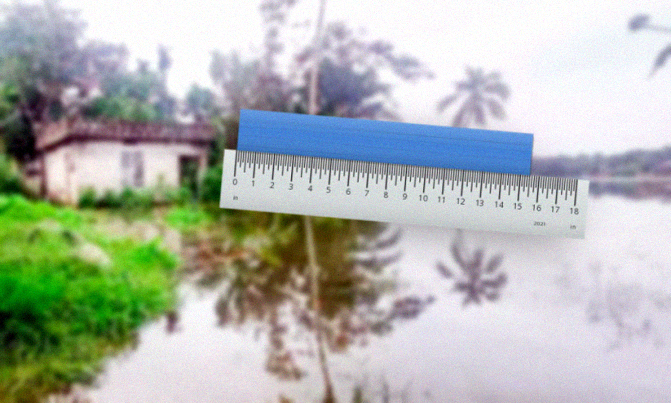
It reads 15.5 in
